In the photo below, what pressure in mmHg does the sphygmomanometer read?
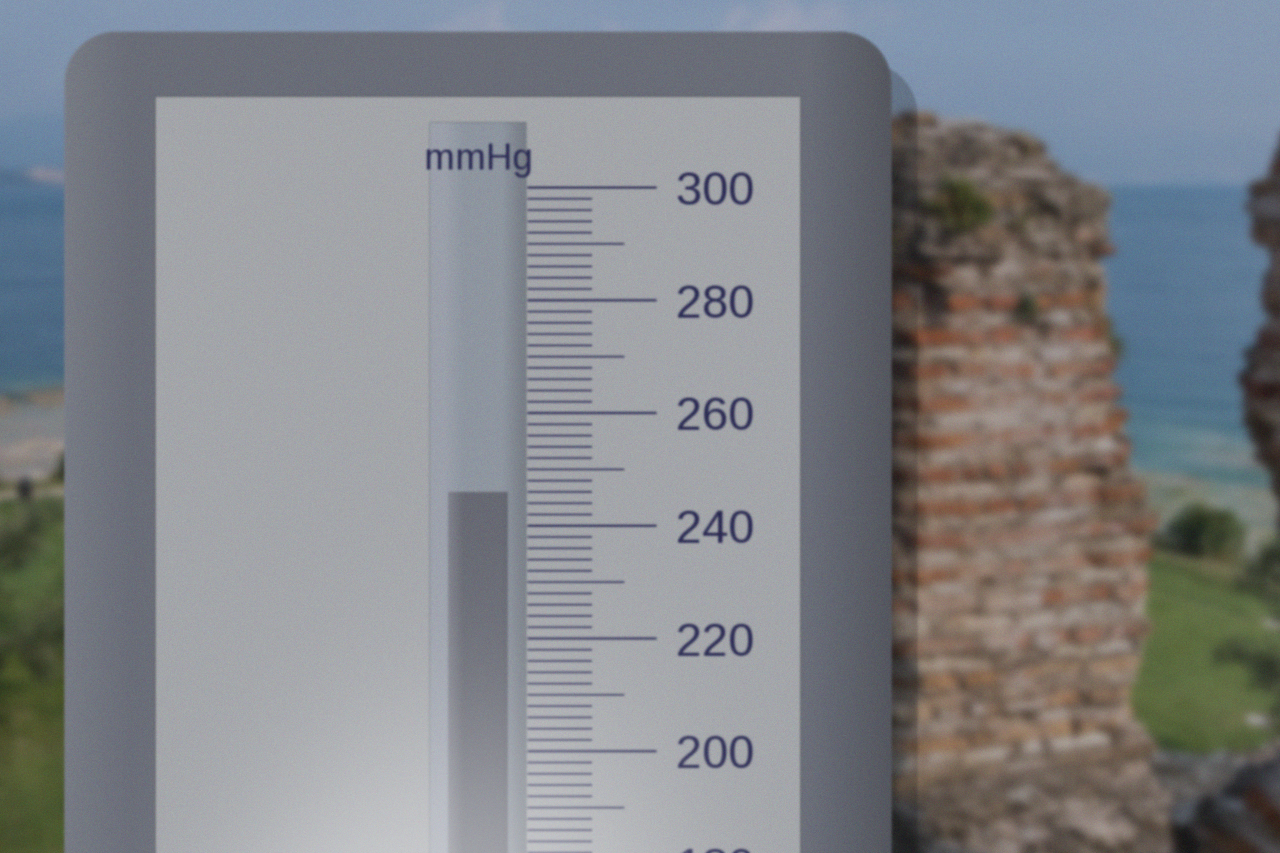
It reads 246 mmHg
